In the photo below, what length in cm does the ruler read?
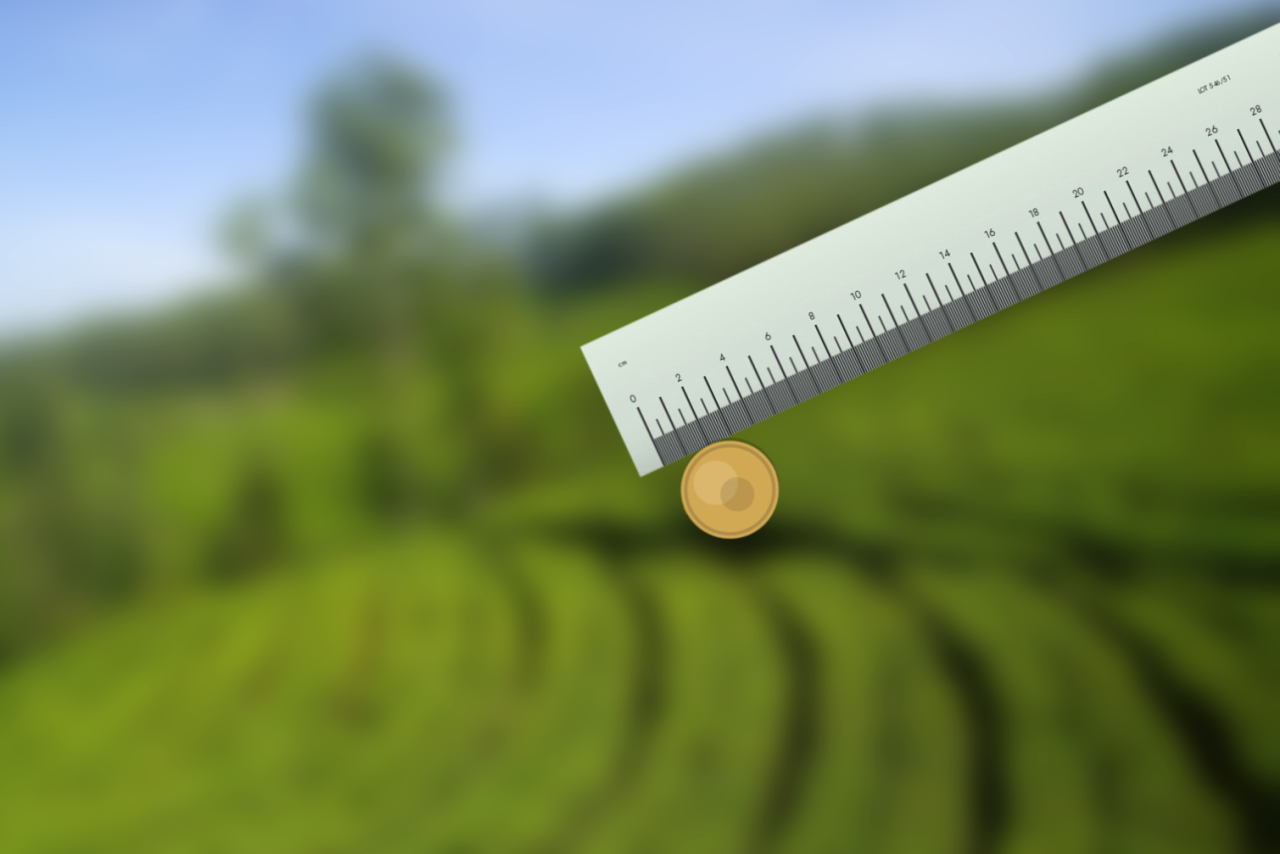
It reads 4 cm
